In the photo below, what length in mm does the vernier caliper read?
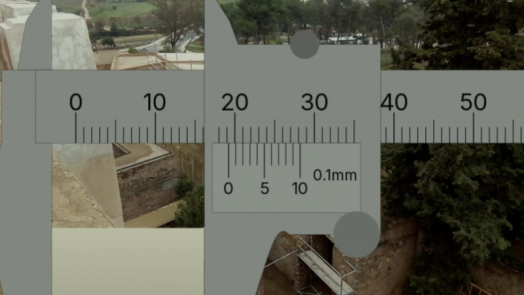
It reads 19.2 mm
